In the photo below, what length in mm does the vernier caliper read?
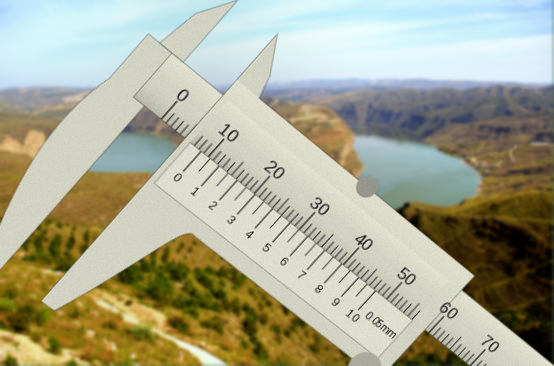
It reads 8.5 mm
